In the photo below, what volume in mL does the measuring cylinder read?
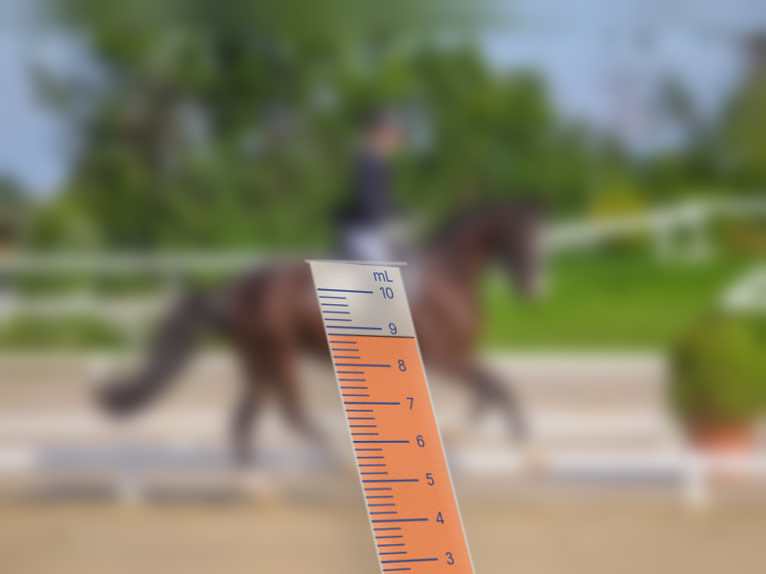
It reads 8.8 mL
